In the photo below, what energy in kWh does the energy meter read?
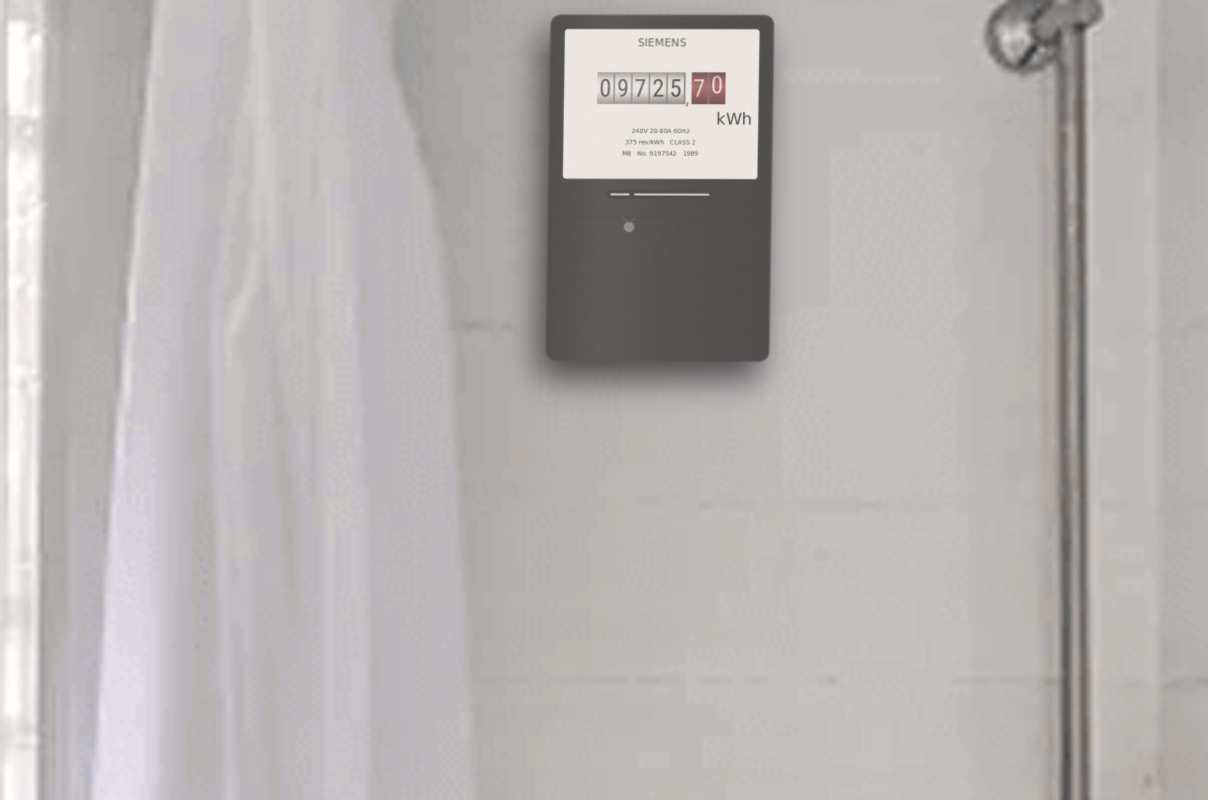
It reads 9725.70 kWh
